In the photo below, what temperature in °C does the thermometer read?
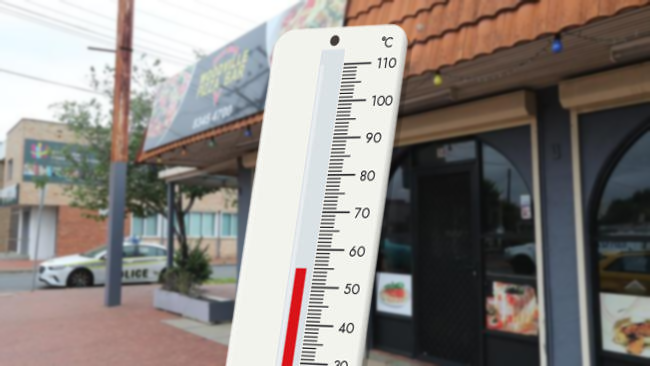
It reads 55 °C
